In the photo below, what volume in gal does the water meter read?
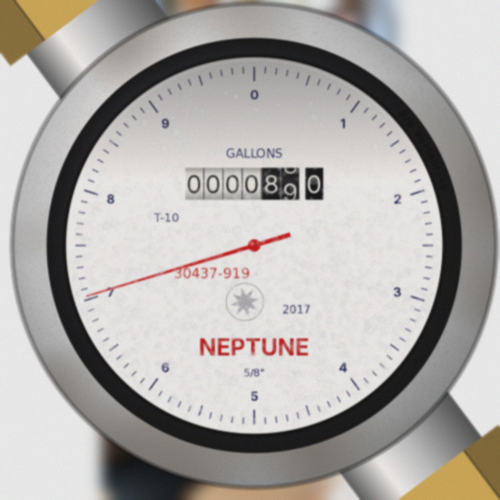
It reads 887.0 gal
